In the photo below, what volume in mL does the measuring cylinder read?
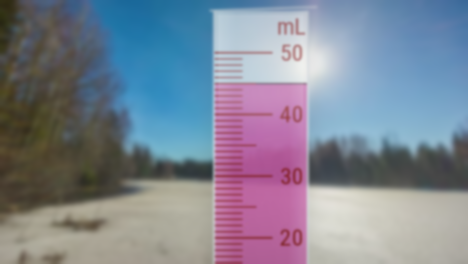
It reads 45 mL
